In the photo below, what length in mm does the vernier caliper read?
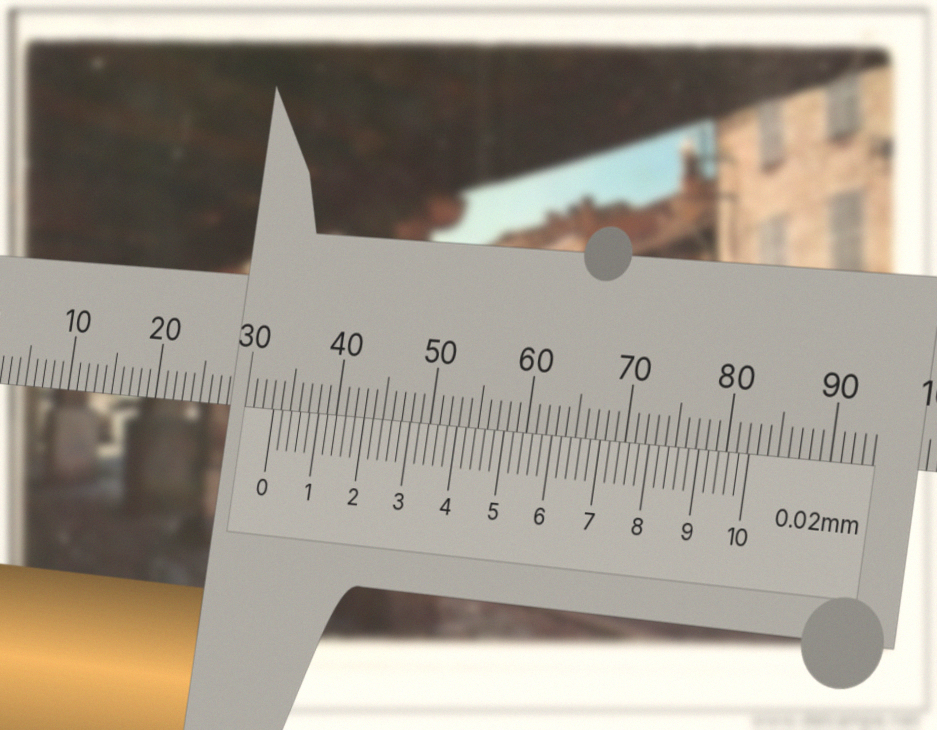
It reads 33.2 mm
